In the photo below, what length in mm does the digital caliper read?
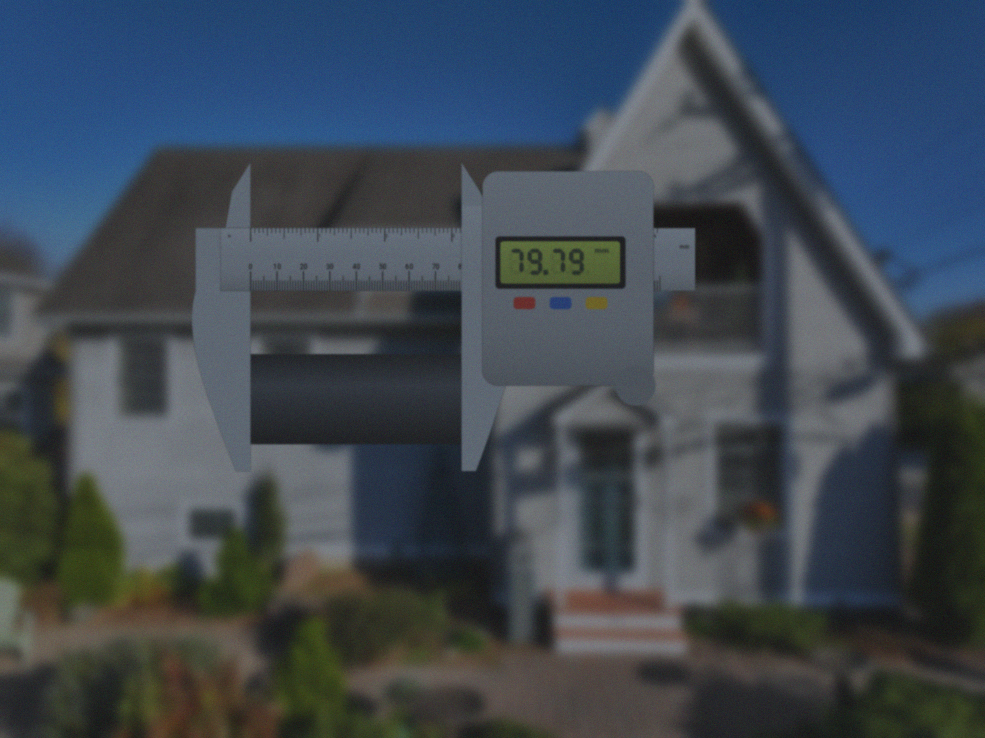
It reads 79.79 mm
